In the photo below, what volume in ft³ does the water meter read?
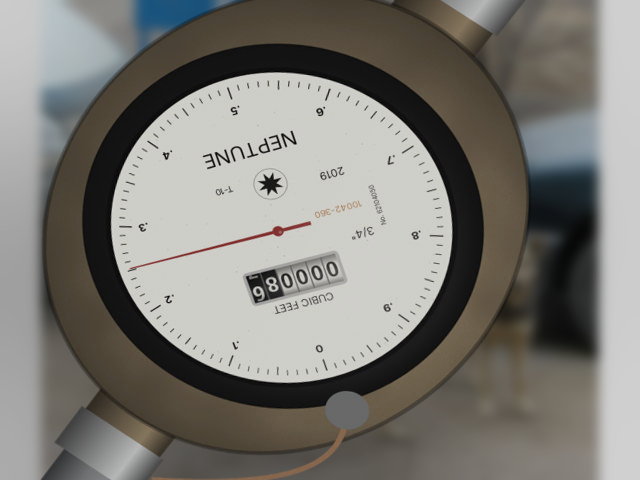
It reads 86.25 ft³
